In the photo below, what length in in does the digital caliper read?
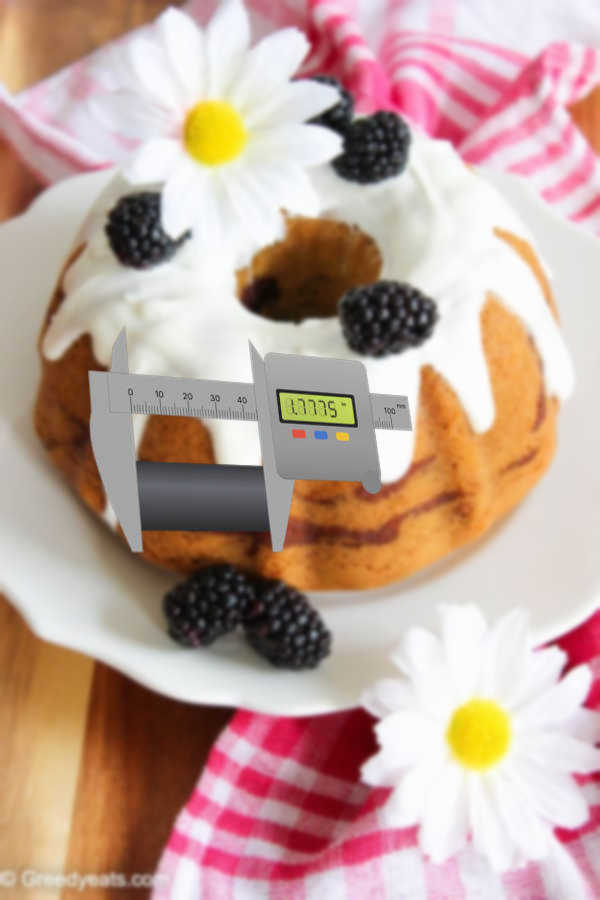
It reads 1.7775 in
